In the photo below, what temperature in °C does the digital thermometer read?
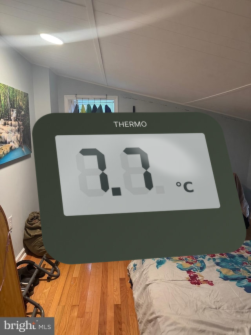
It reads 7.7 °C
